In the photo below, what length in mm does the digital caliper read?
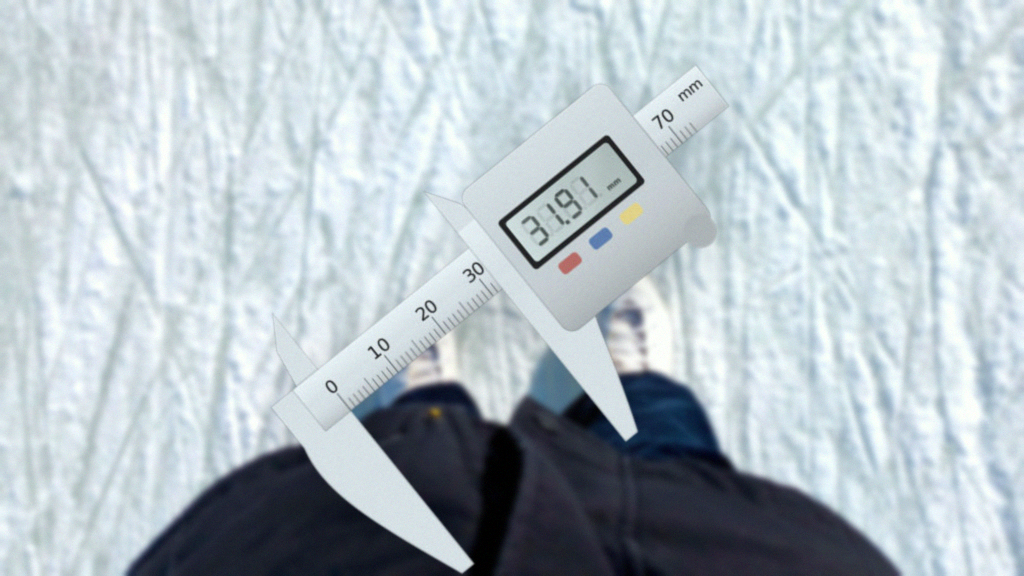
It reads 31.91 mm
